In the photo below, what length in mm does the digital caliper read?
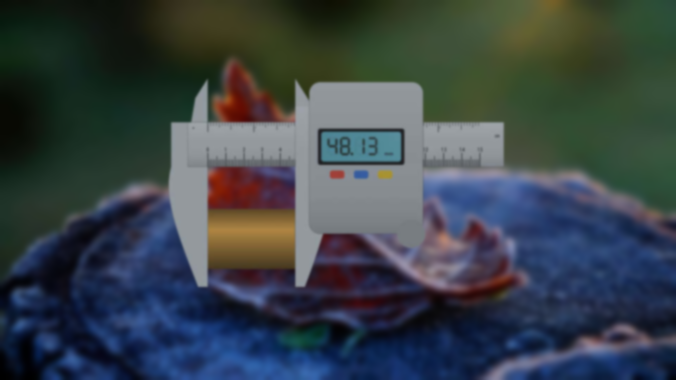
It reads 48.13 mm
